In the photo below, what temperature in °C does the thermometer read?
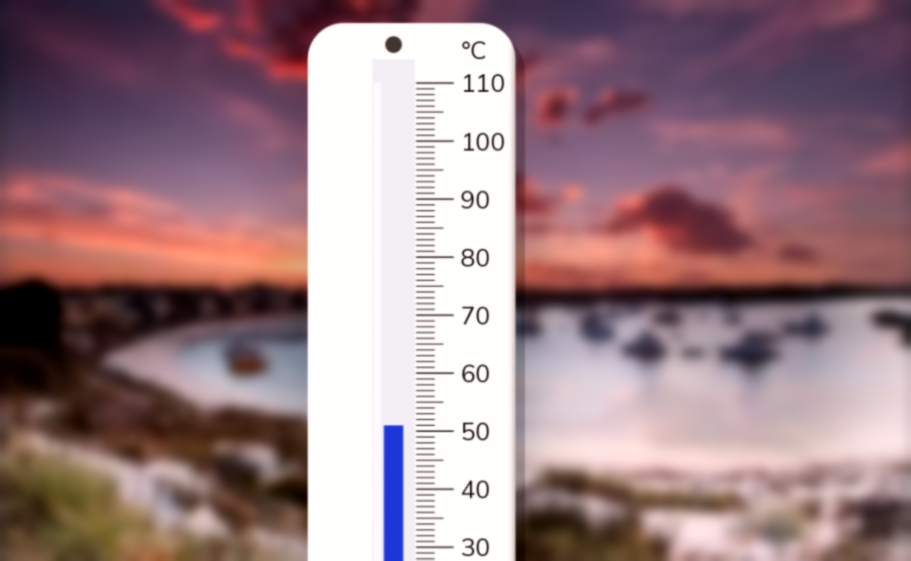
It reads 51 °C
